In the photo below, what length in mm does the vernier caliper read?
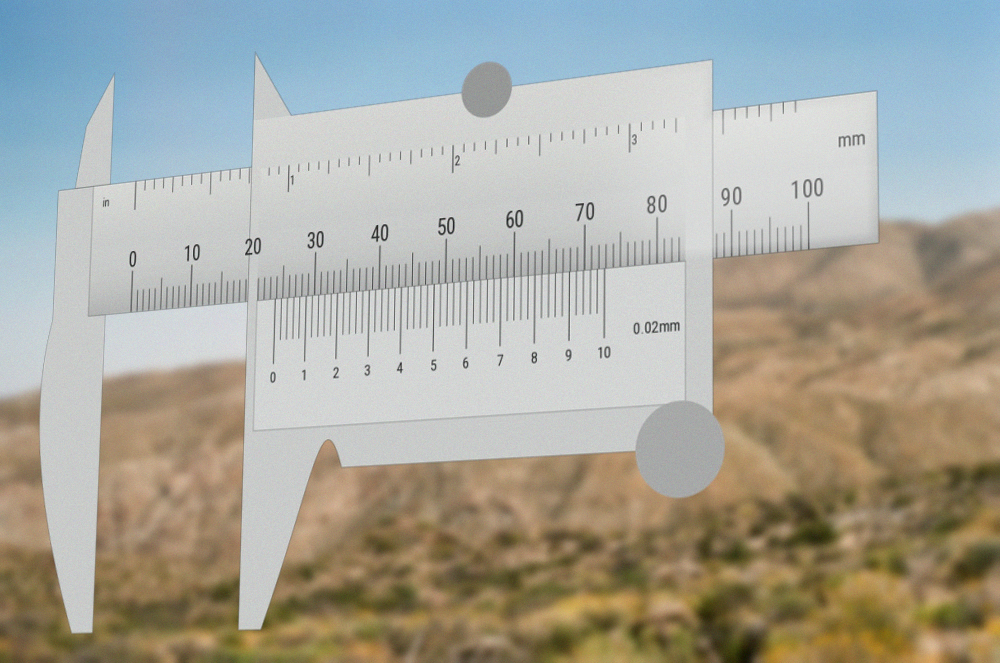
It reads 23.8 mm
